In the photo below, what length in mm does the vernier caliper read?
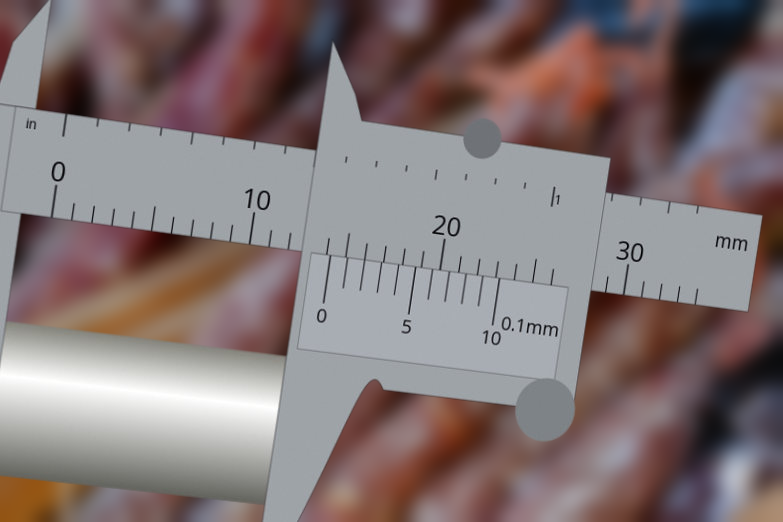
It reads 14.2 mm
